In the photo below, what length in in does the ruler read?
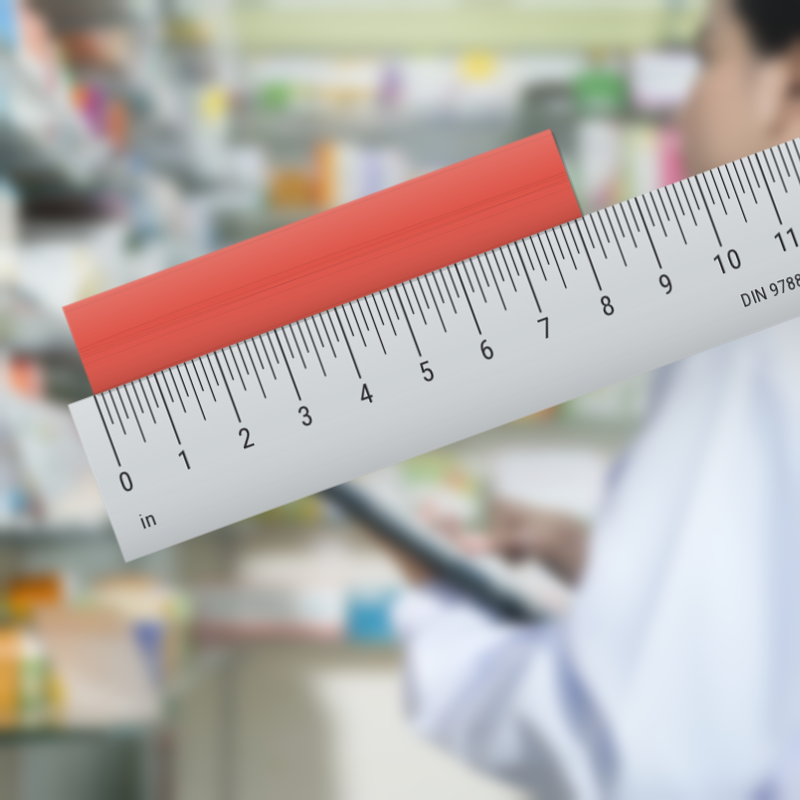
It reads 8.125 in
